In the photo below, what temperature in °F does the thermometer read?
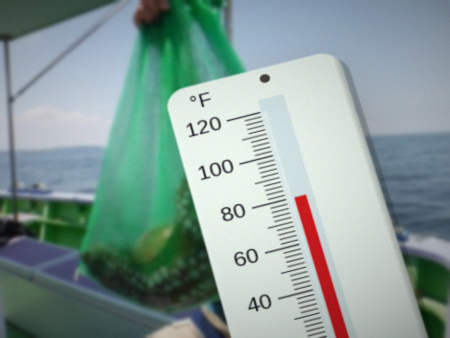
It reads 80 °F
